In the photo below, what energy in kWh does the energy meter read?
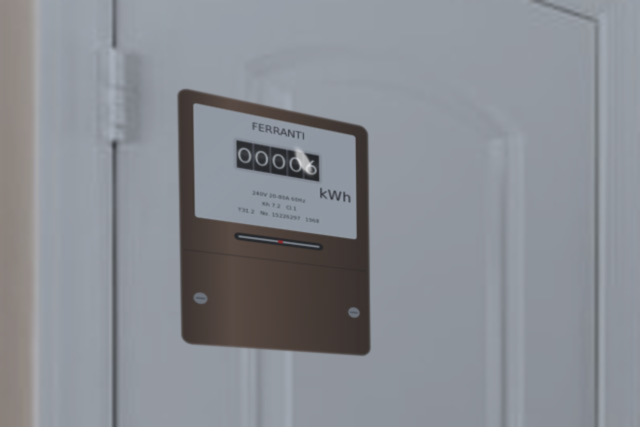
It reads 6 kWh
